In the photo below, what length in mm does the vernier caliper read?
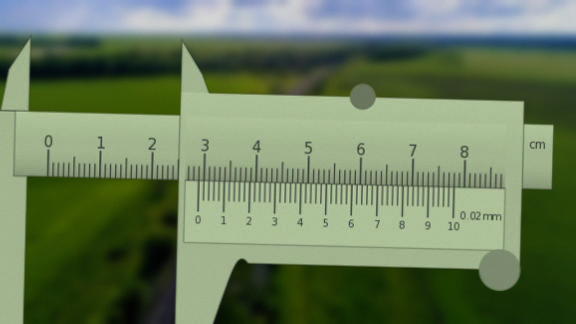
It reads 29.0 mm
